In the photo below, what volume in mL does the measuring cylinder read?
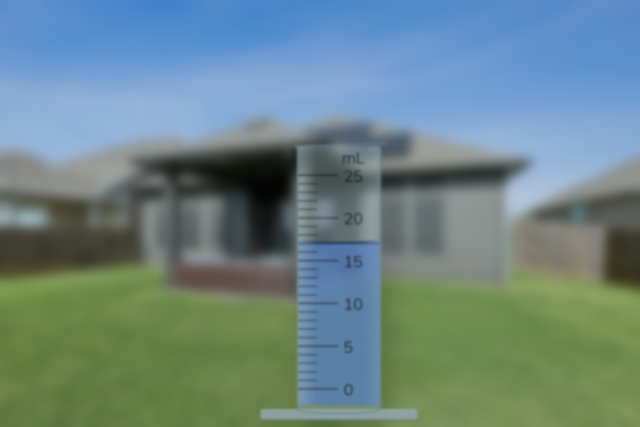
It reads 17 mL
